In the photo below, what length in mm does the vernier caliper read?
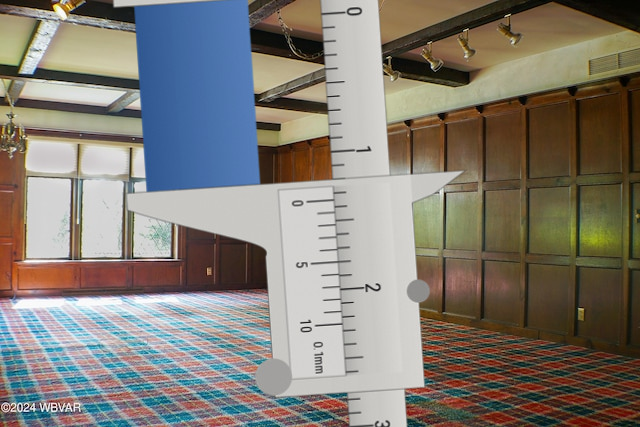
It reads 13.5 mm
